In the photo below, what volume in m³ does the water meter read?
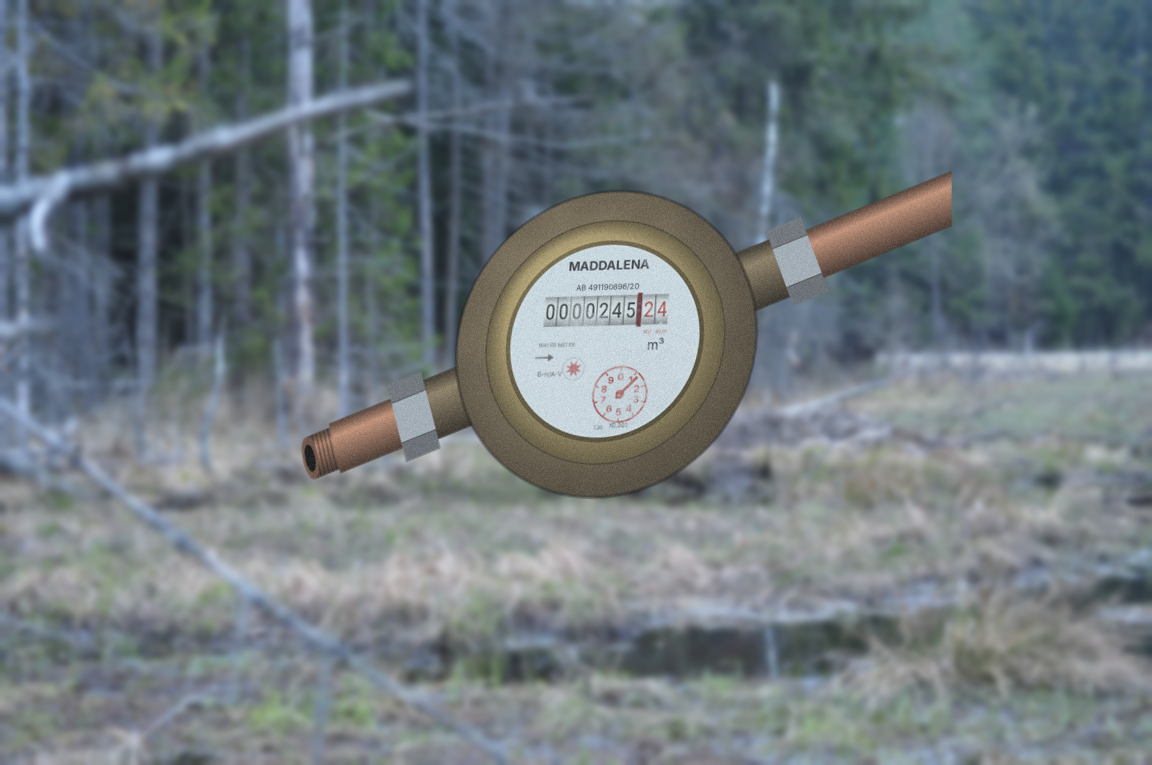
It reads 245.241 m³
